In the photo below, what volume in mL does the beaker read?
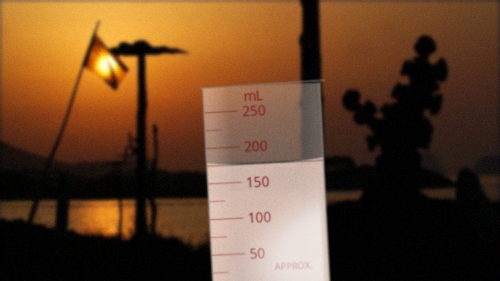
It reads 175 mL
